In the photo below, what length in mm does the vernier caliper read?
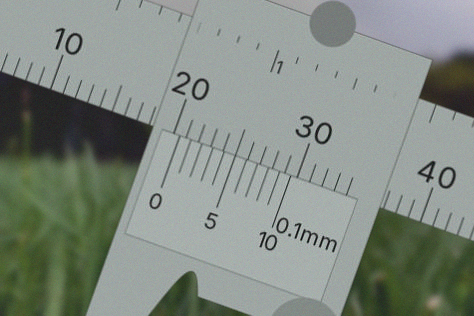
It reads 20.5 mm
